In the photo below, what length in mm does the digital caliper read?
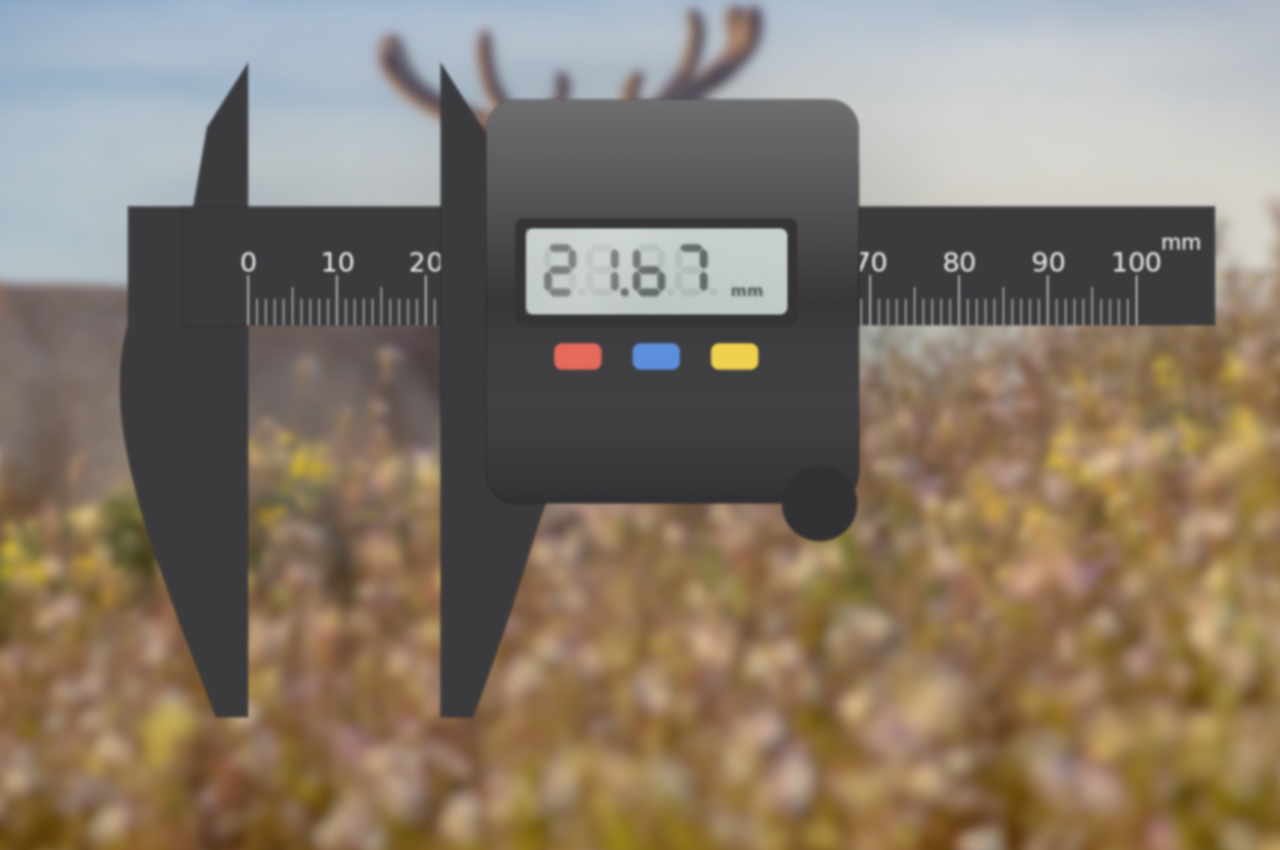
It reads 21.67 mm
